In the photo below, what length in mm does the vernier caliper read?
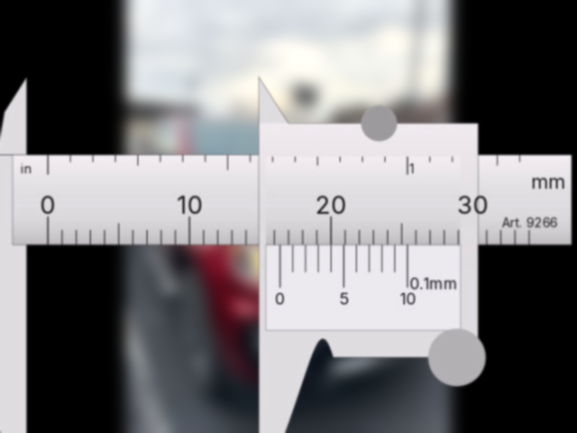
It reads 16.4 mm
